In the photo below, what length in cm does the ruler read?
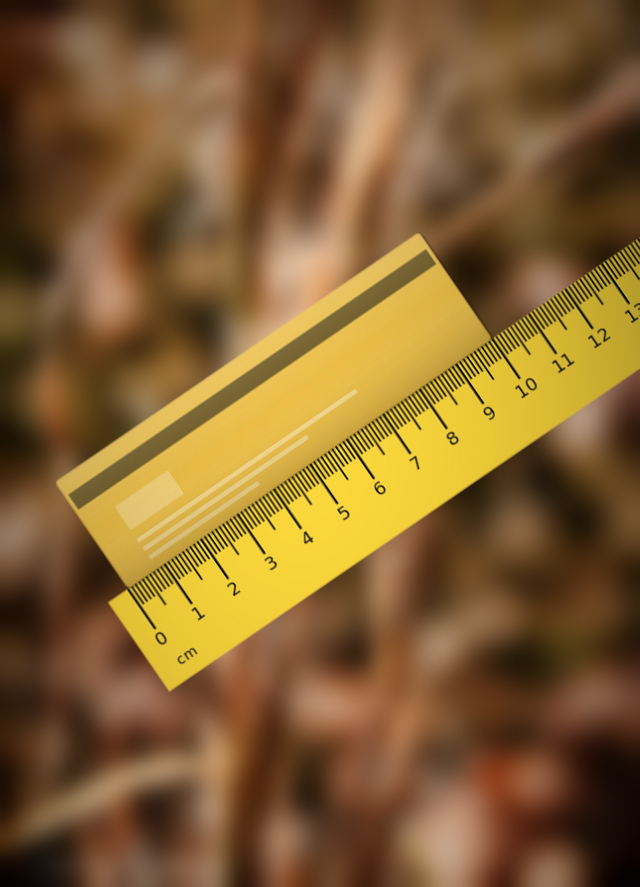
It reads 10 cm
